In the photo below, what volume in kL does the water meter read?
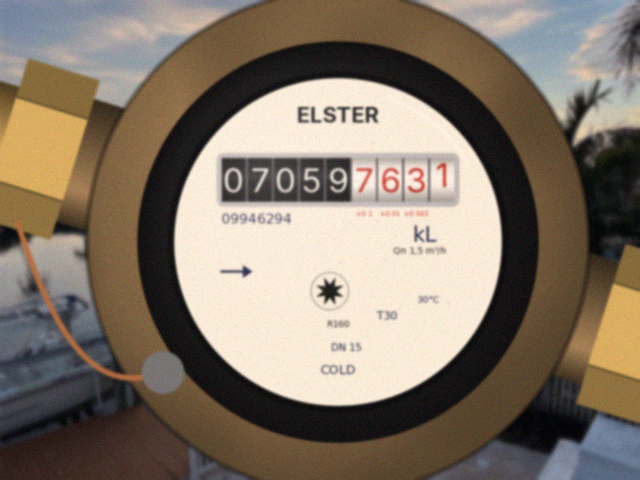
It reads 7059.7631 kL
